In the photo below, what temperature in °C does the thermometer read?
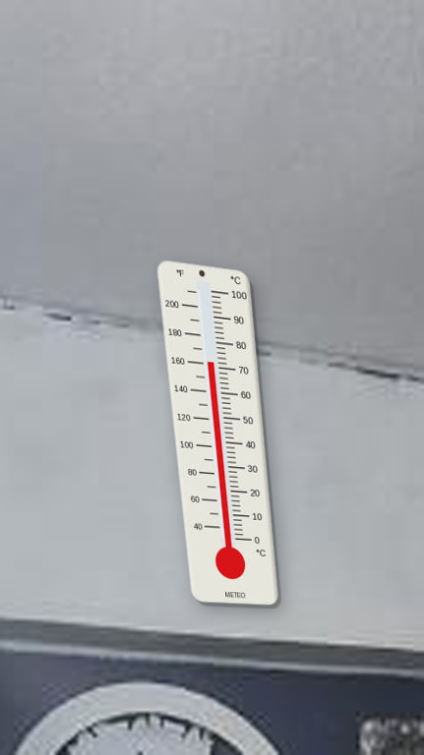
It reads 72 °C
